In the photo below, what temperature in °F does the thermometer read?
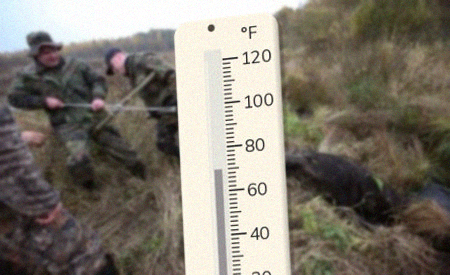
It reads 70 °F
